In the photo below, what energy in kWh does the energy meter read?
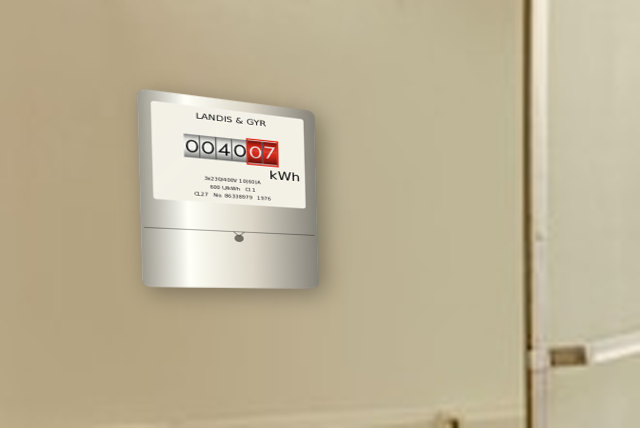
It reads 40.07 kWh
